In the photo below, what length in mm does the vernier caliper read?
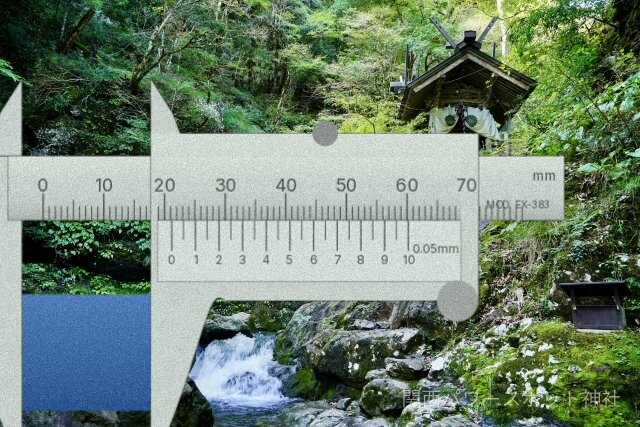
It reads 21.2 mm
